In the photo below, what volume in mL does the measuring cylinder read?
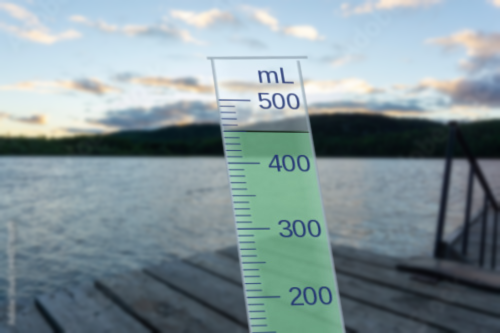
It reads 450 mL
